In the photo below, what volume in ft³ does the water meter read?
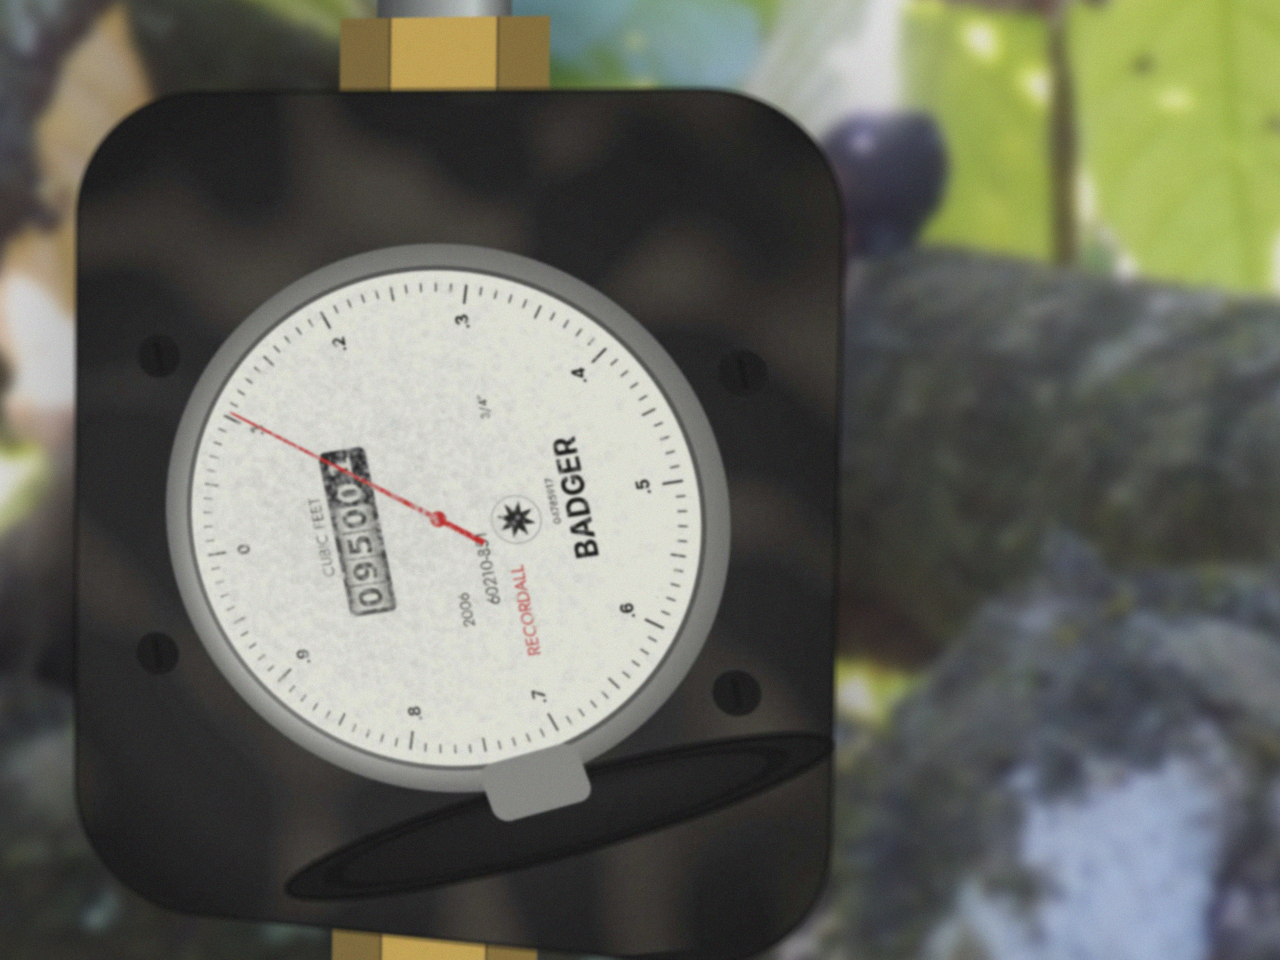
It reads 95001.10 ft³
